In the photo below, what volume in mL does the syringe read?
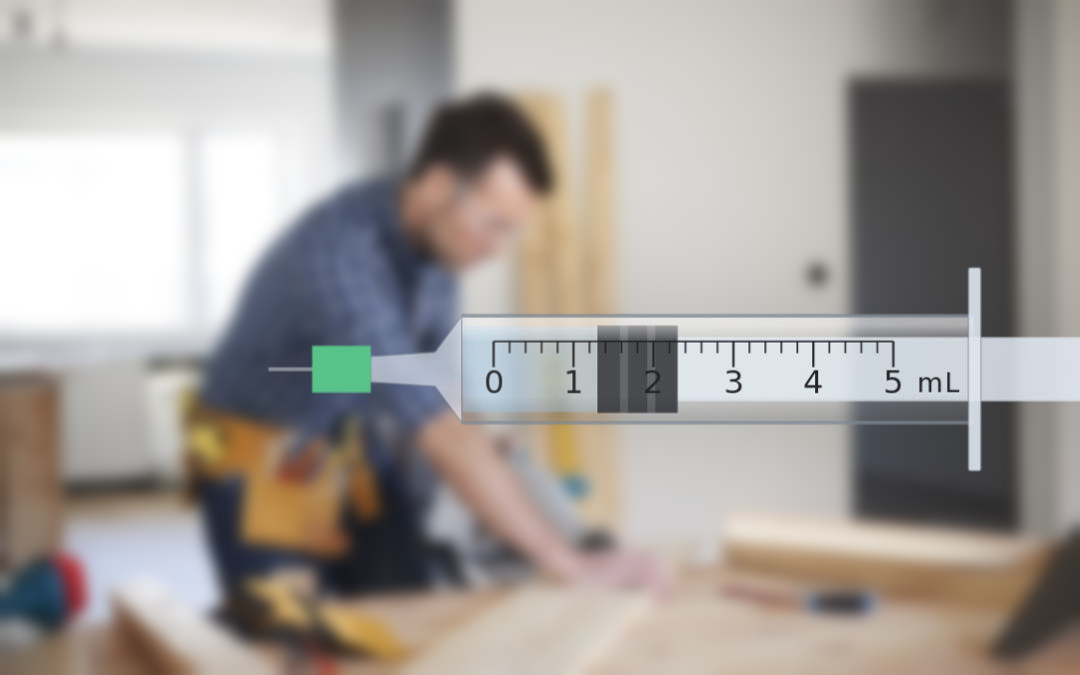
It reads 1.3 mL
